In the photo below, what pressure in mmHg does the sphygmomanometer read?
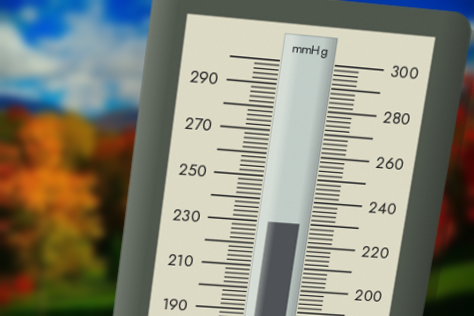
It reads 230 mmHg
